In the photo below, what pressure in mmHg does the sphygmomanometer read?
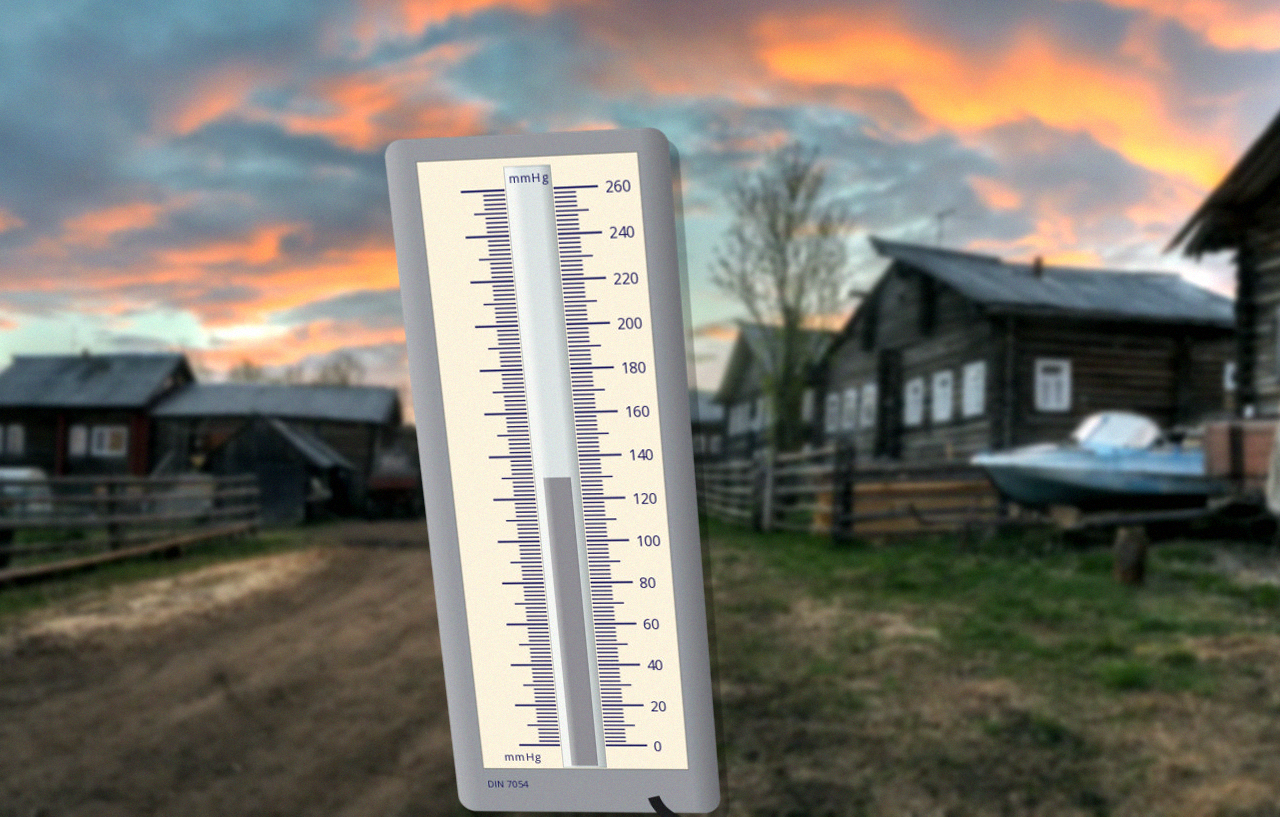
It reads 130 mmHg
